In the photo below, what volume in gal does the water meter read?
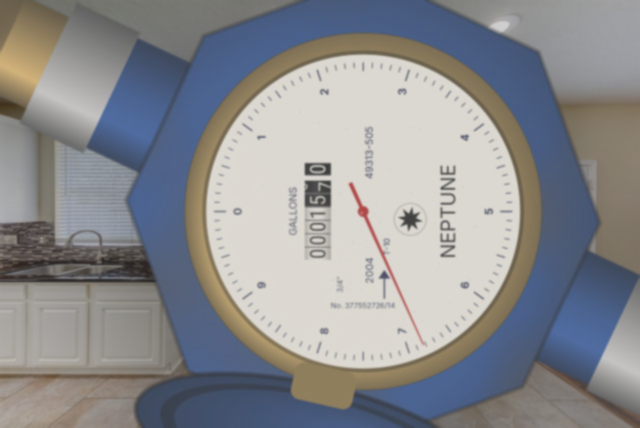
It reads 1566.8 gal
